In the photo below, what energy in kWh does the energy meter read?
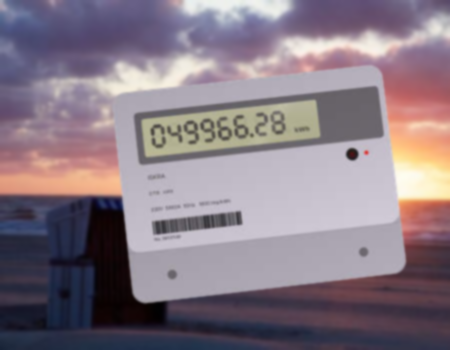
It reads 49966.28 kWh
